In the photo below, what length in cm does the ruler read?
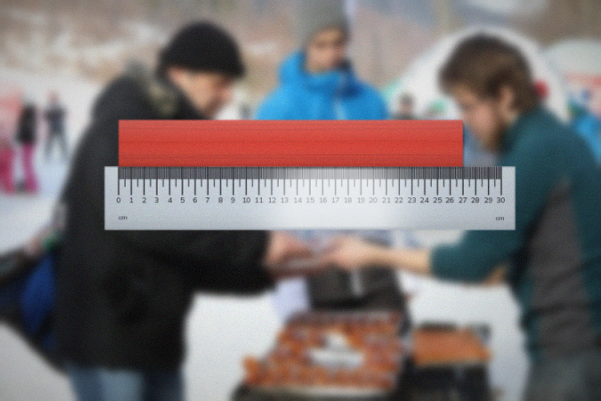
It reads 27 cm
